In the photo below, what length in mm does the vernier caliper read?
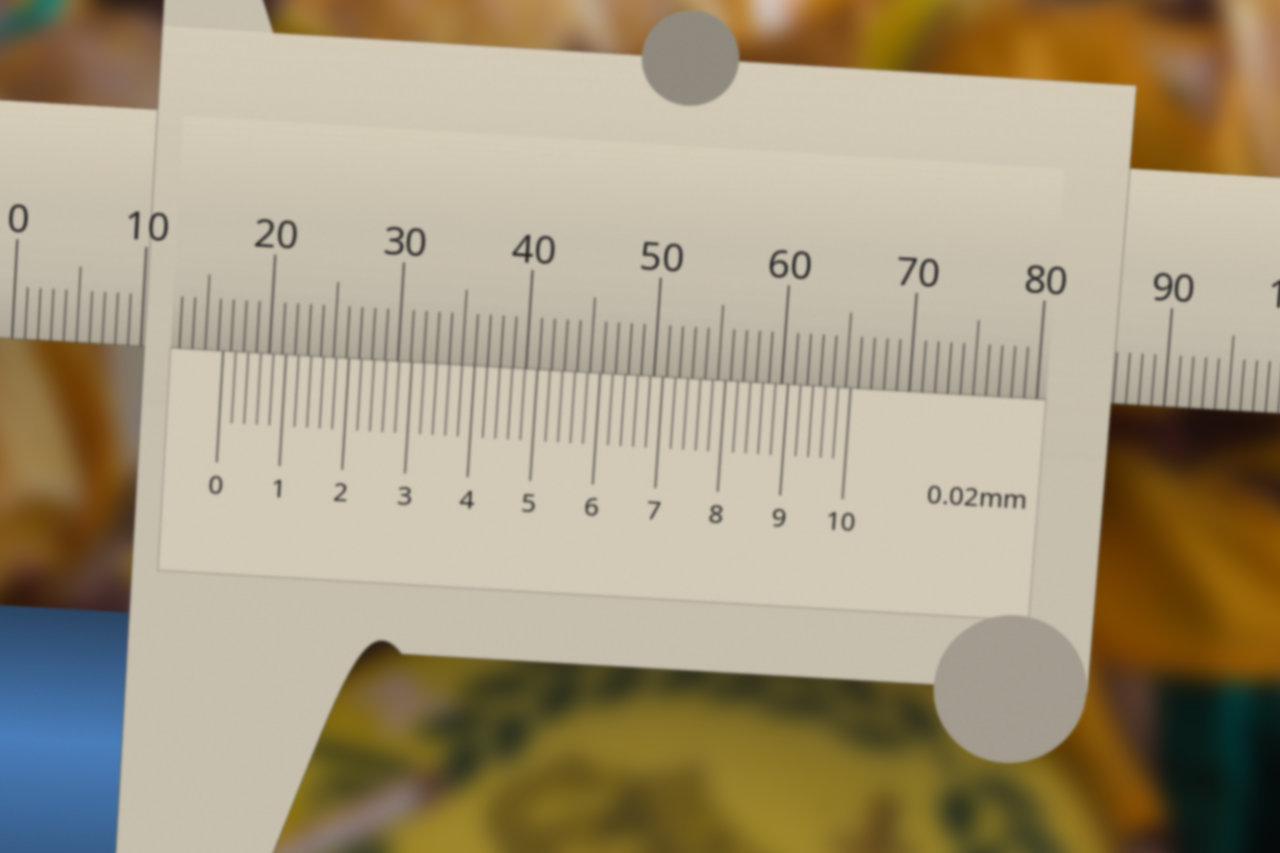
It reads 16.4 mm
